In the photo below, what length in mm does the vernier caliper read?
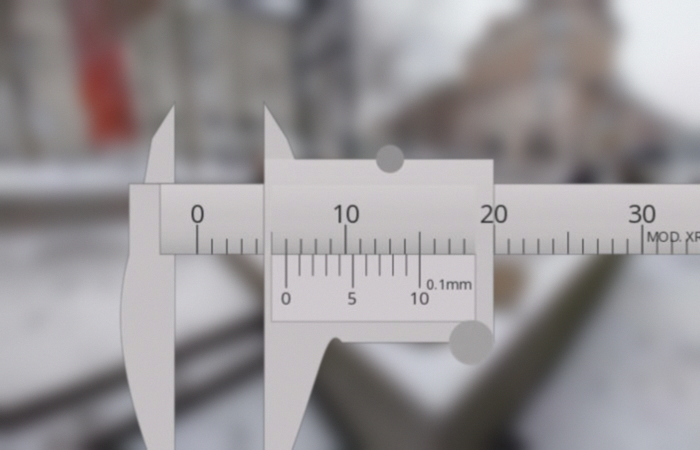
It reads 6.0 mm
